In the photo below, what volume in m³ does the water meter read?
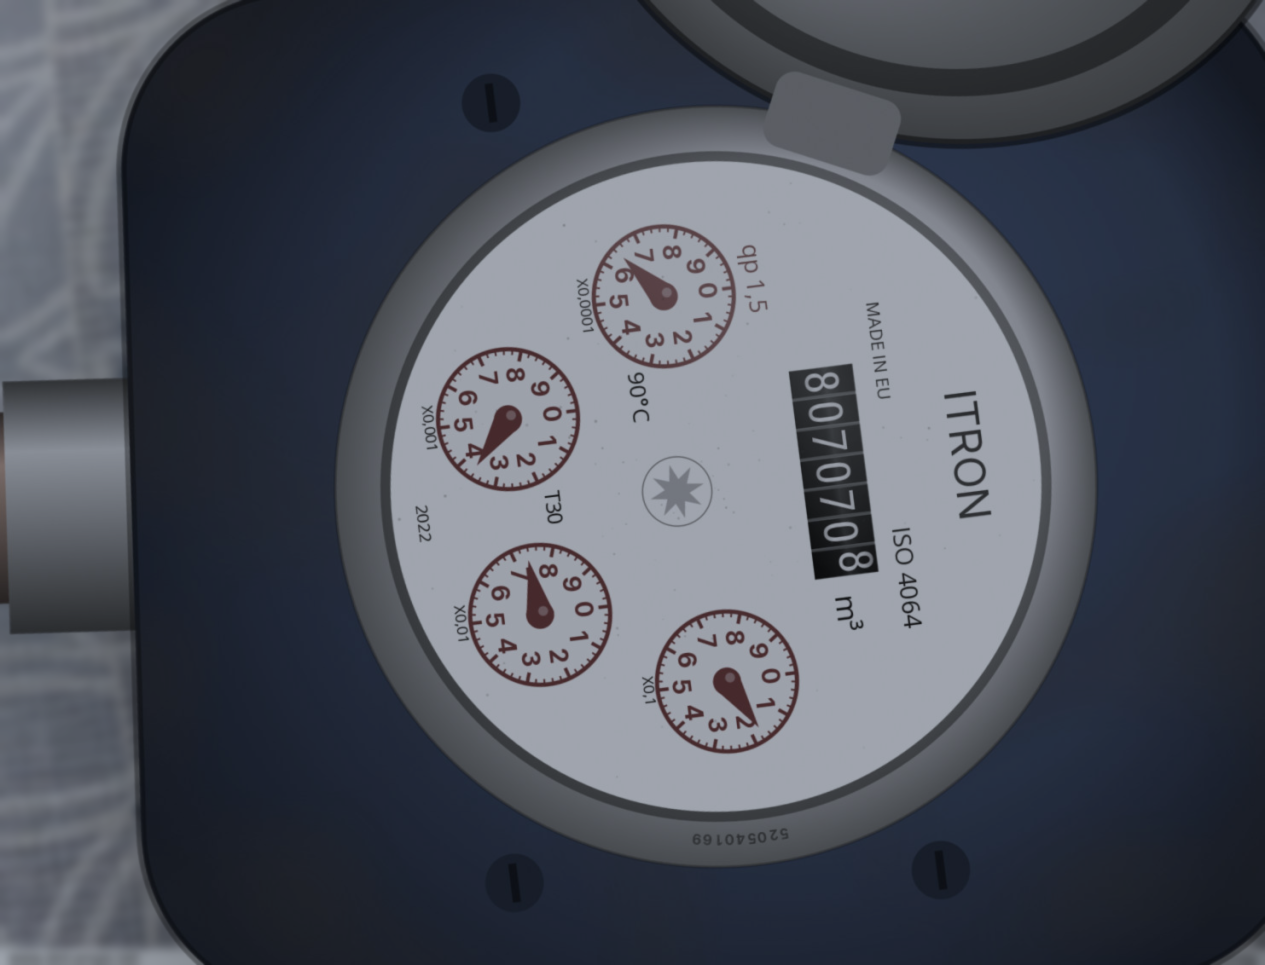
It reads 8070708.1736 m³
